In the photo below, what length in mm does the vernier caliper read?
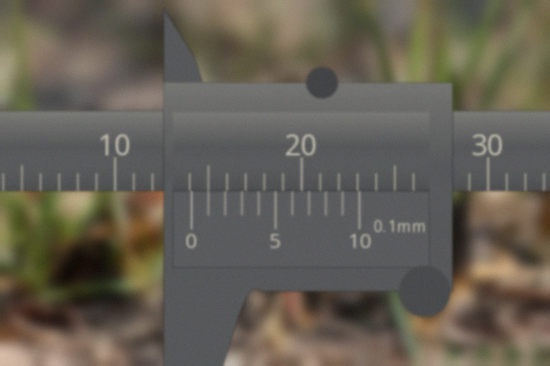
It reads 14.1 mm
